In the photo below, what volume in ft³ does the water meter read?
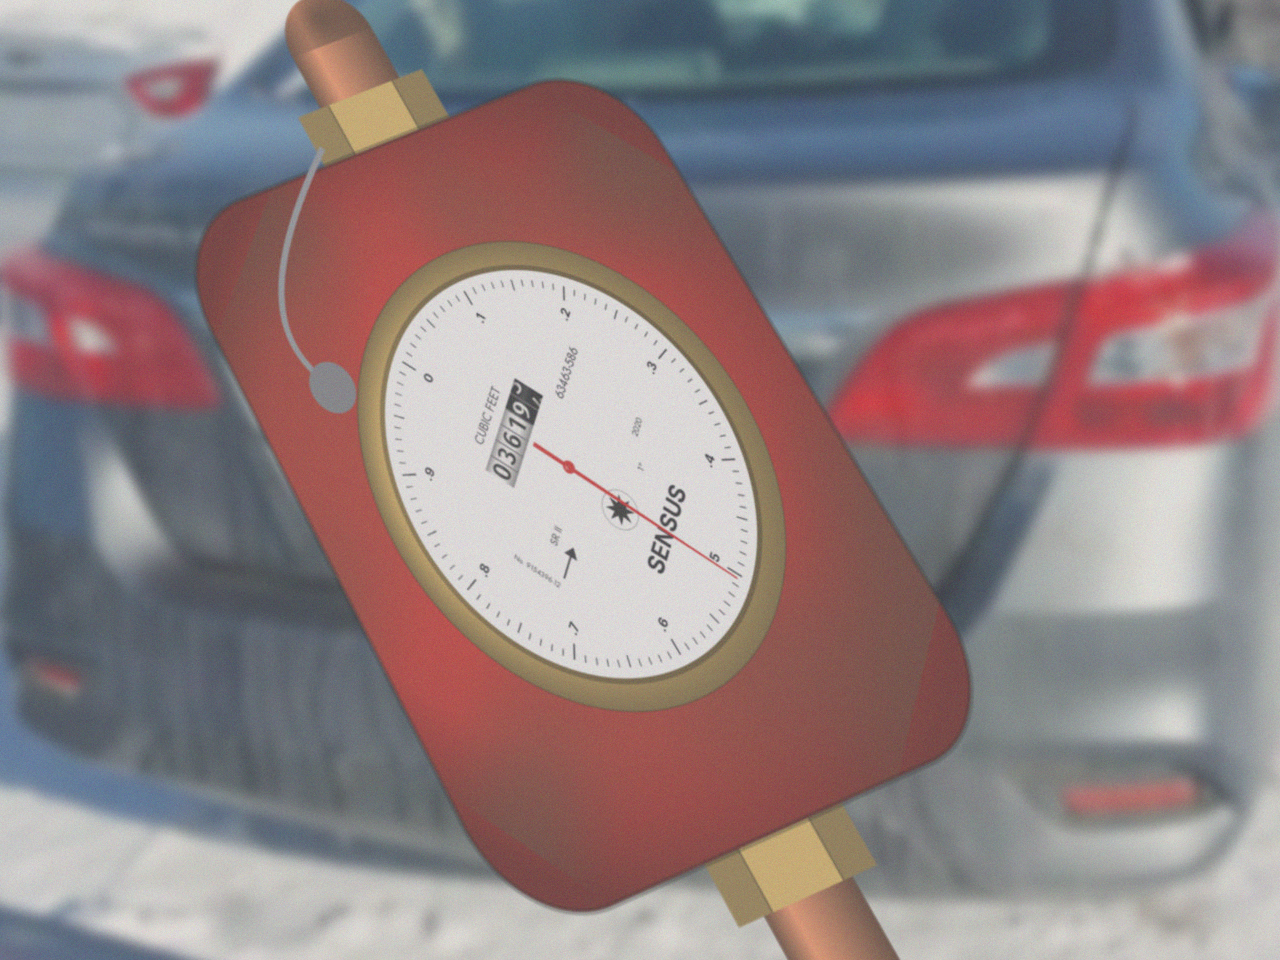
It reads 36193.50 ft³
